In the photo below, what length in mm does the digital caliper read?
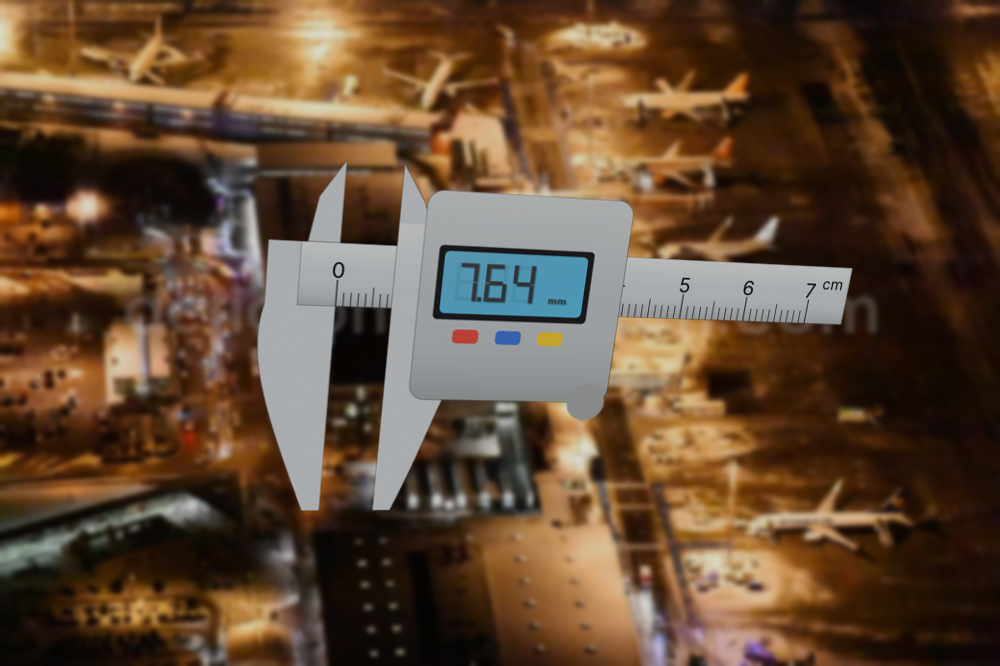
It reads 7.64 mm
